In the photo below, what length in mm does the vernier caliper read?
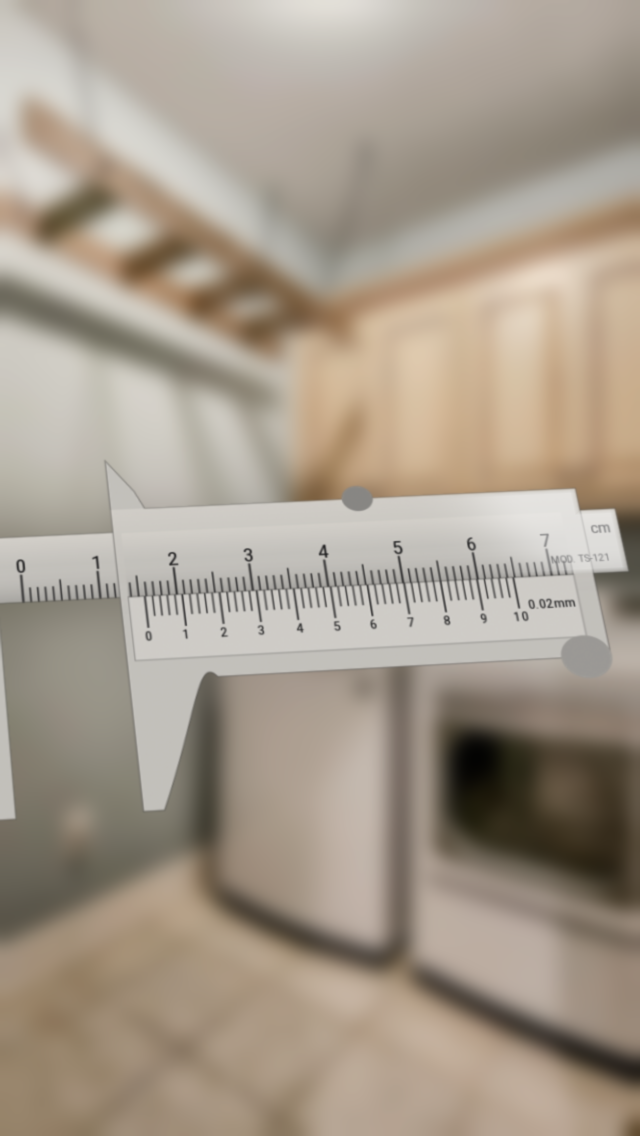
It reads 15.8 mm
